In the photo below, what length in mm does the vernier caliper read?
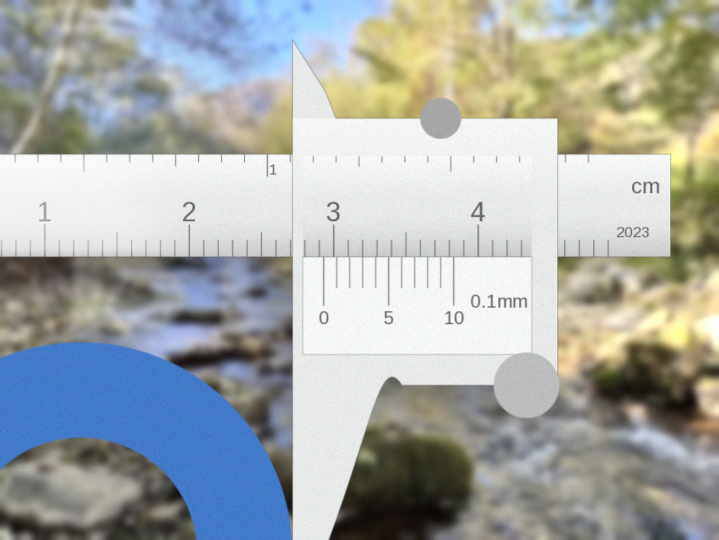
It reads 29.3 mm
